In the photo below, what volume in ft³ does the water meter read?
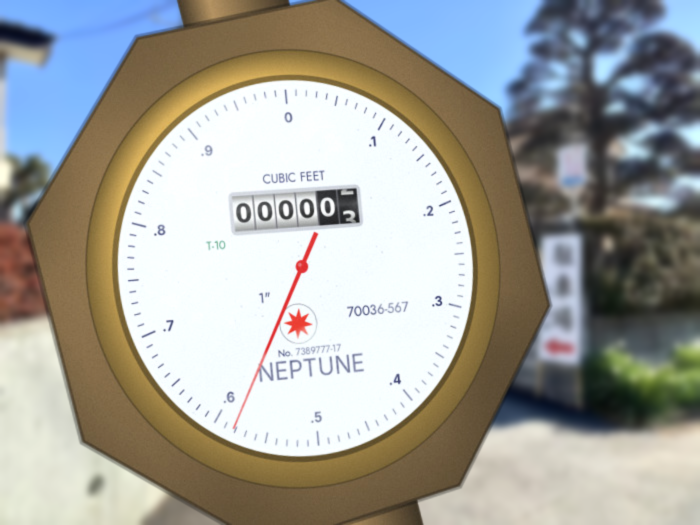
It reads 2.58 ft³
